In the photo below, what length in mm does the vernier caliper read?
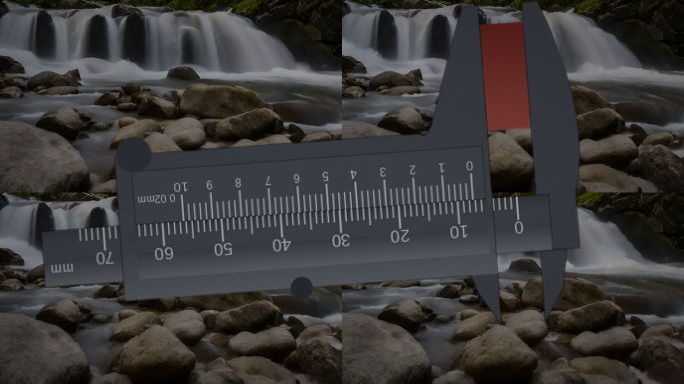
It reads 7.4 mm
